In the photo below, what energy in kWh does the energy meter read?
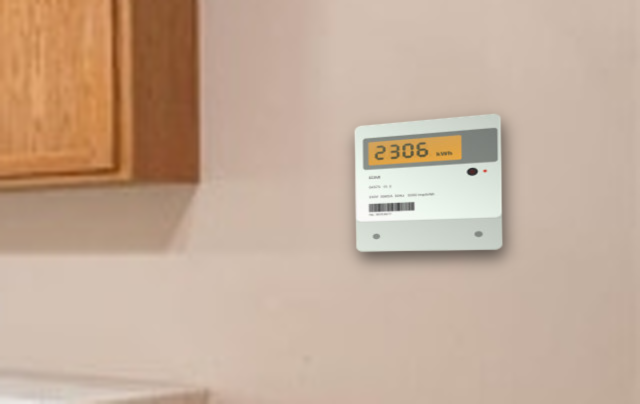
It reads 2306 kWh
